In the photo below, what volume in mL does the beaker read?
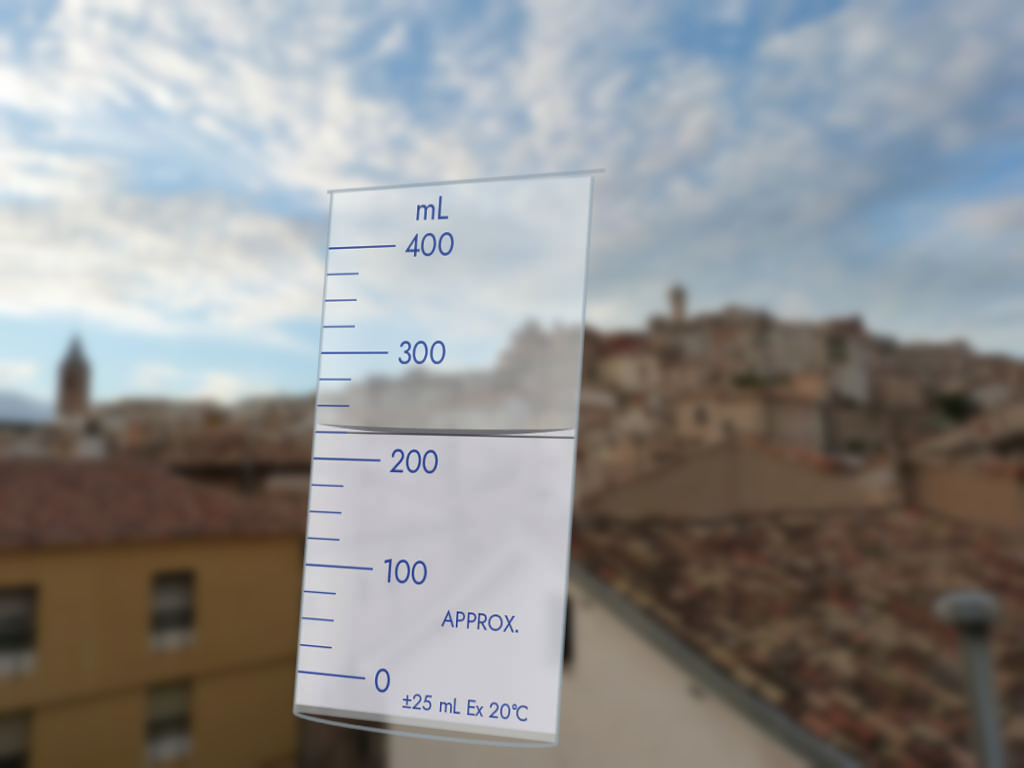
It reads 225 mL
